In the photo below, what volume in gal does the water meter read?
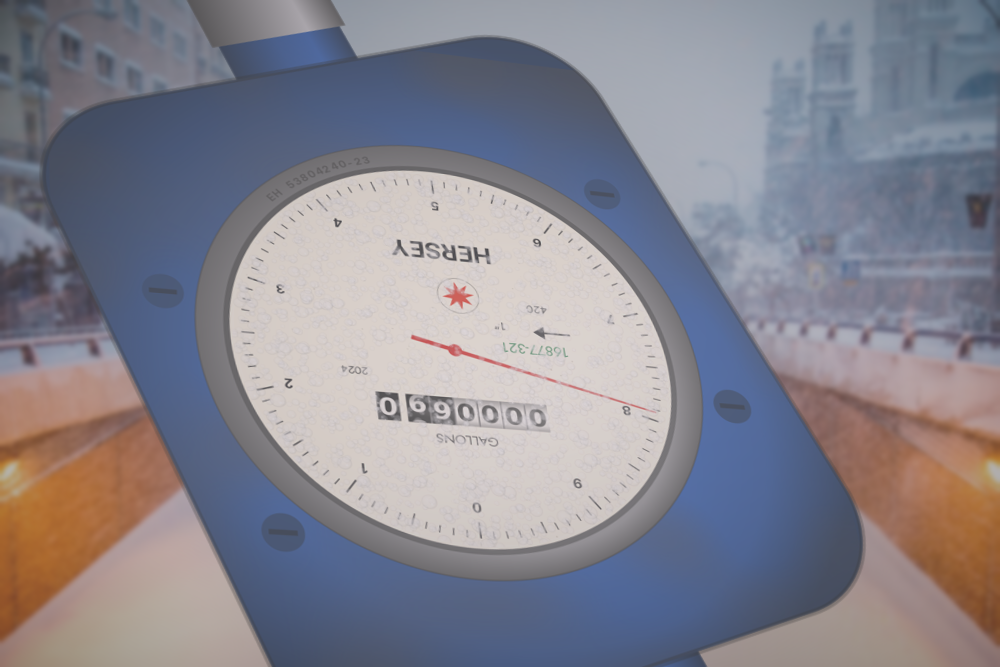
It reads 687.9 gal
